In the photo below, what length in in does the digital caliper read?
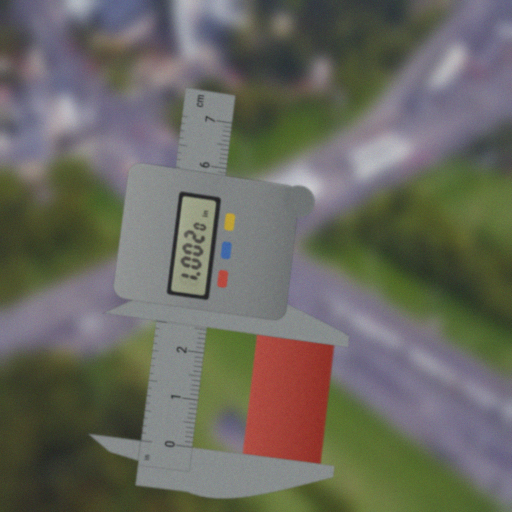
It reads 1.0020 in
